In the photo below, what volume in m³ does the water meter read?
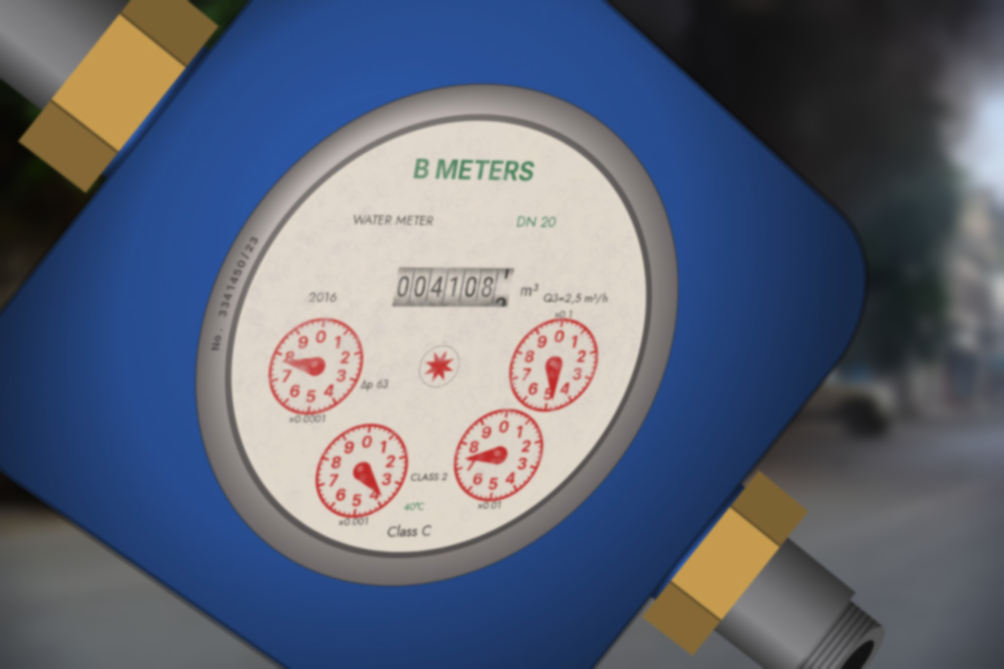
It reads 41081.4737 m³
